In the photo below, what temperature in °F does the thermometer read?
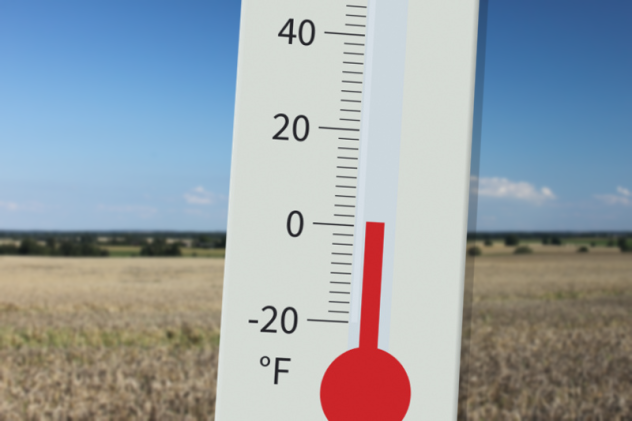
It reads 1 °F
